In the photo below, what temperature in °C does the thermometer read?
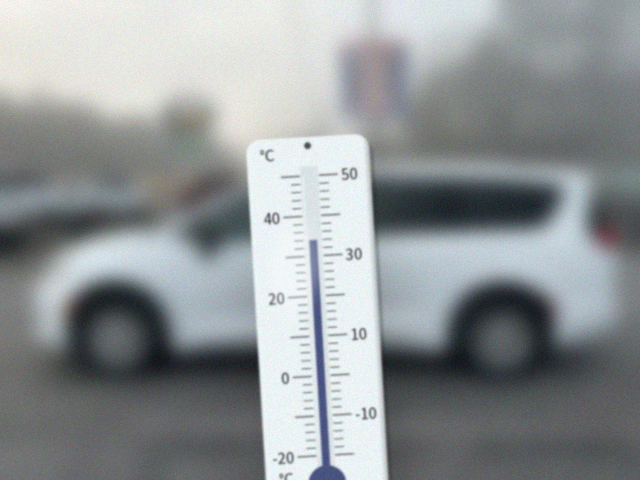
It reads 34 °C
